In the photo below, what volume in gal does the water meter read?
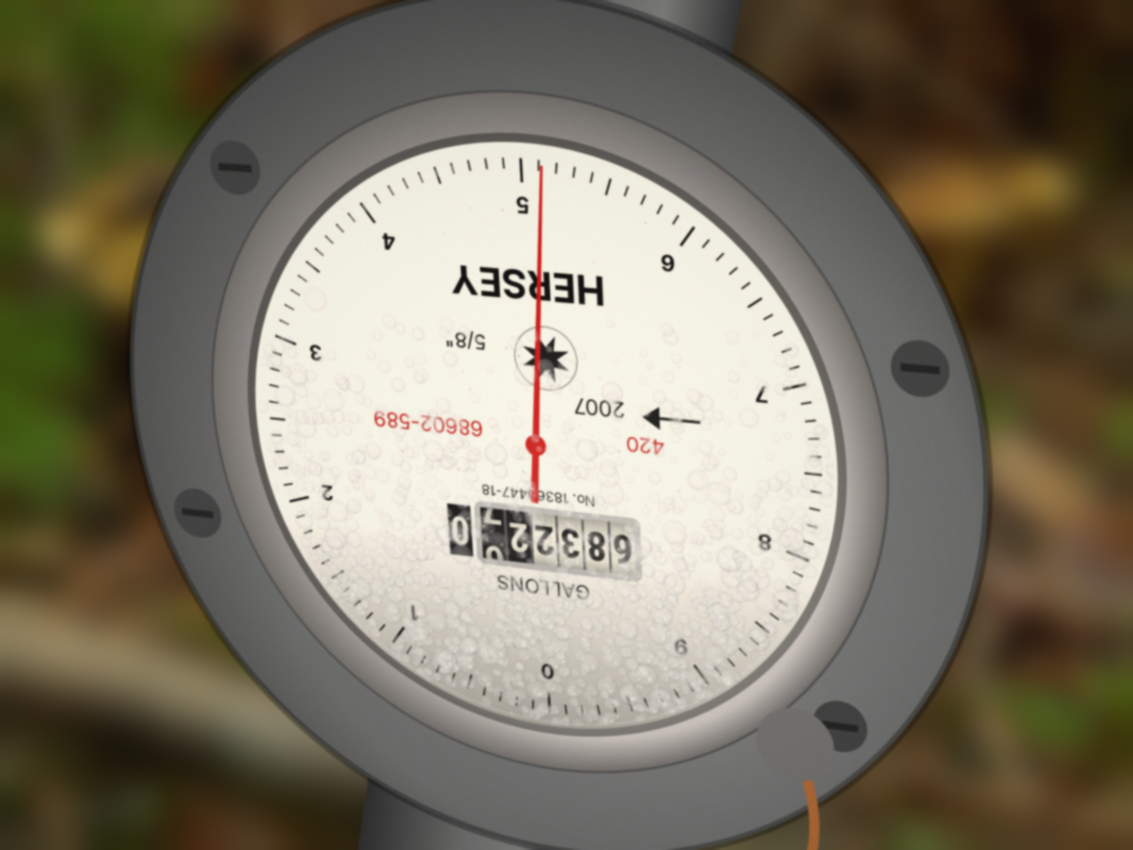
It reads 6832265.1 gal
